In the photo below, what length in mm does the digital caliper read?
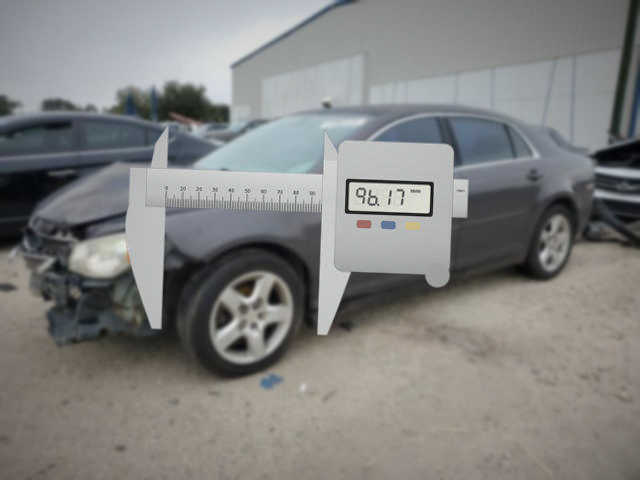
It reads 96.17 mm
